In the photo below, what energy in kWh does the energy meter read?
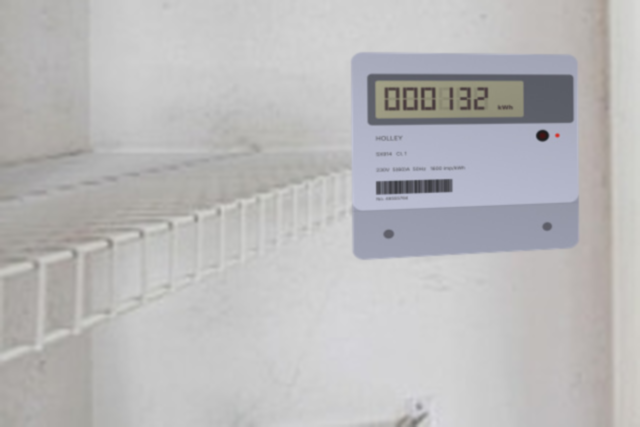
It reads 132 kWh
